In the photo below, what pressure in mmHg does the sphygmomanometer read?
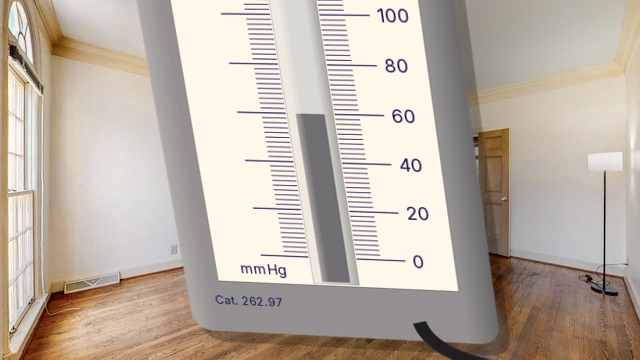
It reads 60 mmHg
